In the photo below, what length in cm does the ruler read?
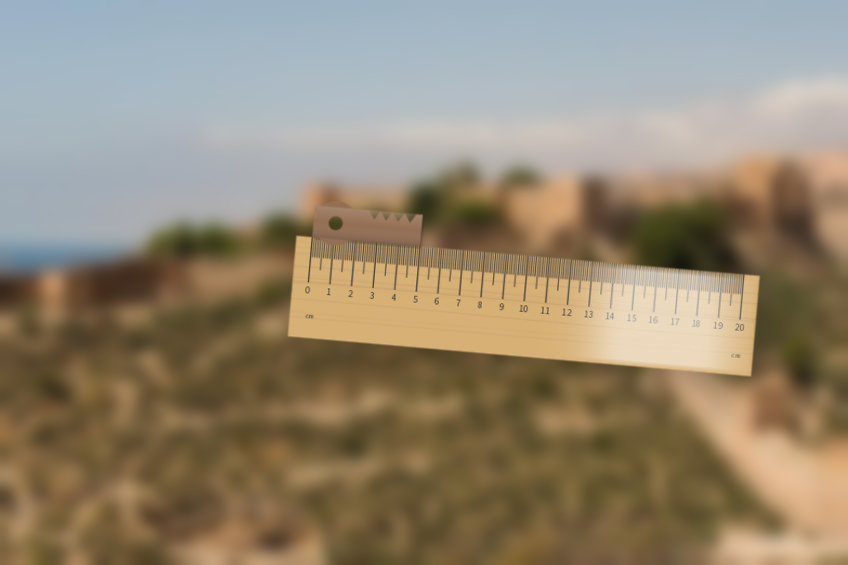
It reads 5 cm
